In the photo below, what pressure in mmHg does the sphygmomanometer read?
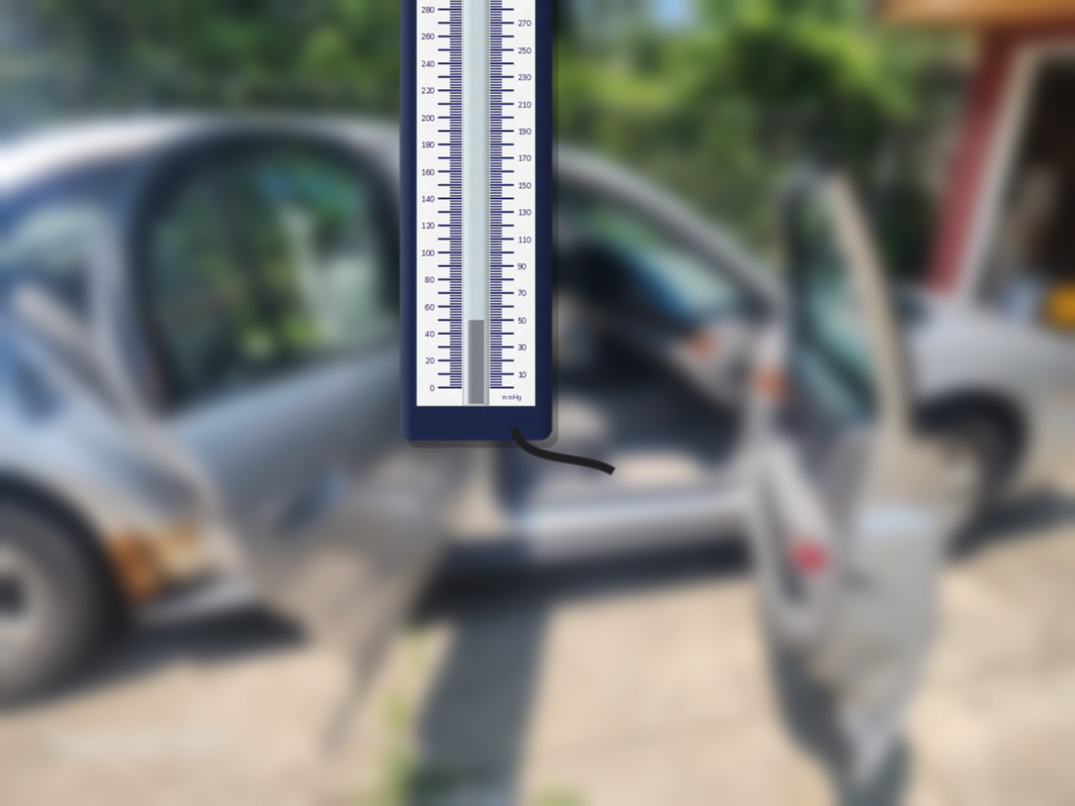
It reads 50 mmHg
